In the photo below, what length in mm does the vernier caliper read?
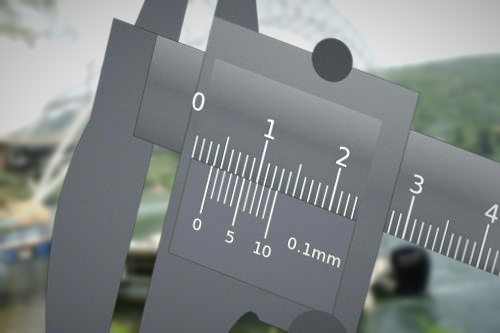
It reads 3.8 mm
